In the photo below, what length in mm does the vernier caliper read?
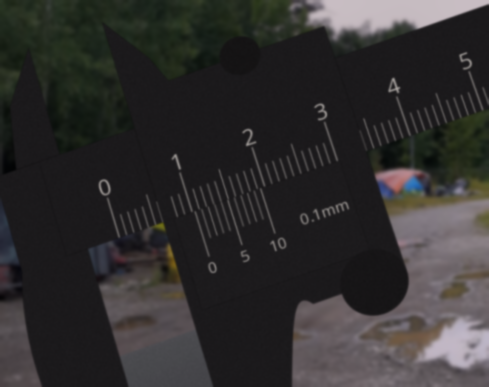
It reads 10.4 mm
